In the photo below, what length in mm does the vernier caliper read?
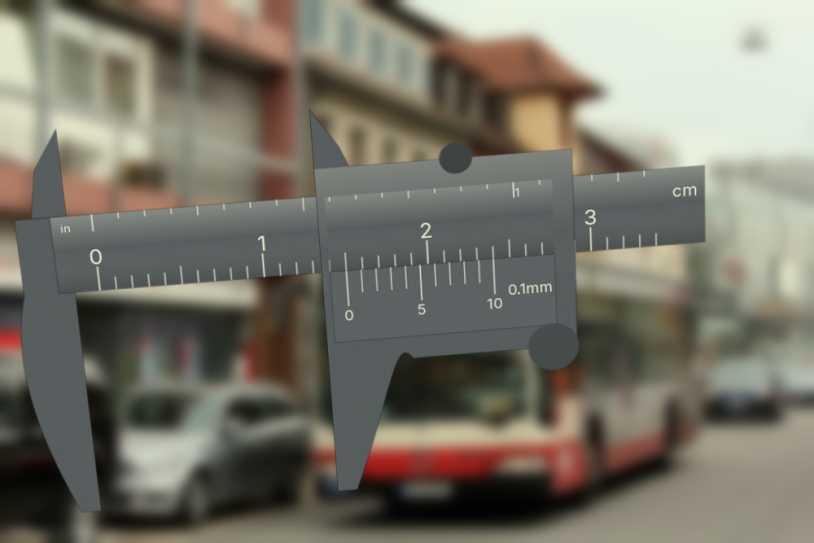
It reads 15.0 mm
